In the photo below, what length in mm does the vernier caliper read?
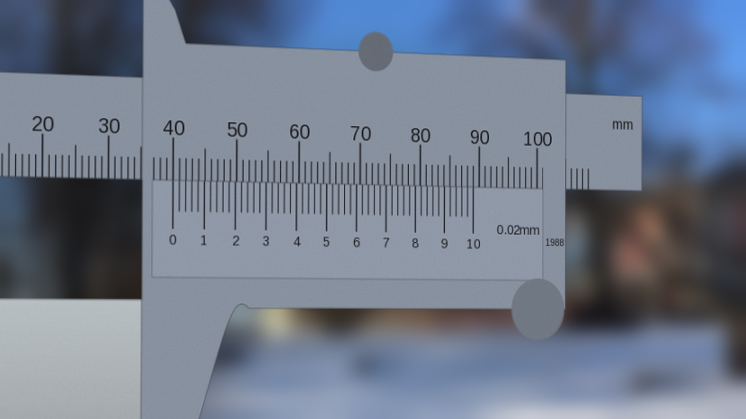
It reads 40.0 mm
